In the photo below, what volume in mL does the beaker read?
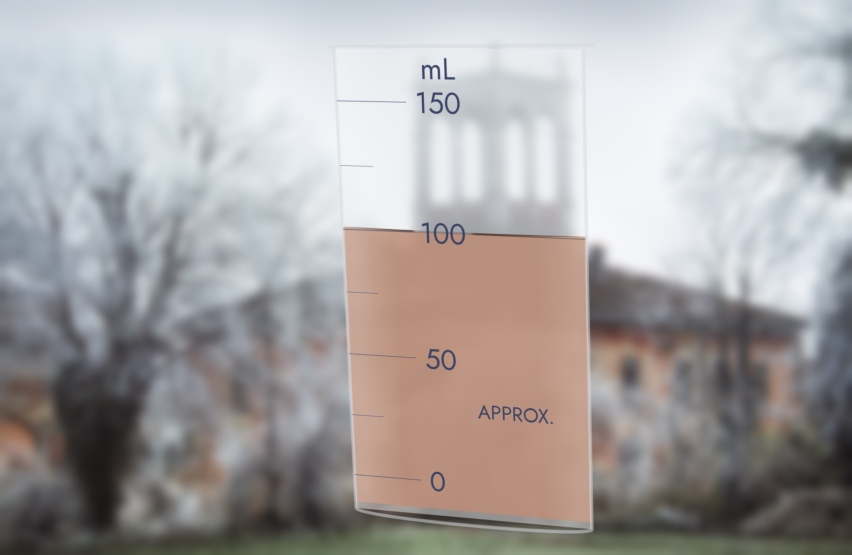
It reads 100 mL
